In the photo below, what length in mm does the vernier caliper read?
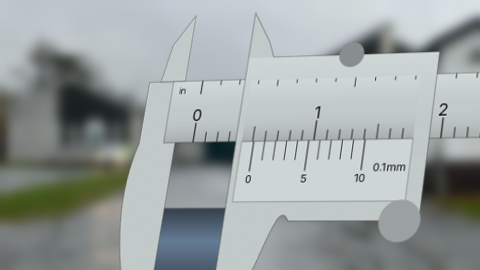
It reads 5.1 mm
